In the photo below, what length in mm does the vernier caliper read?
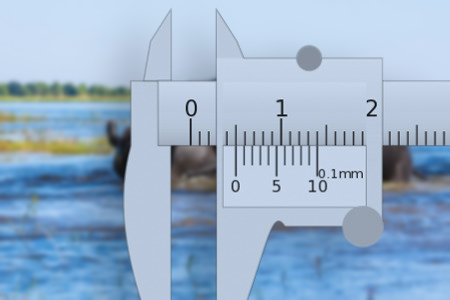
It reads 5.0 mm
